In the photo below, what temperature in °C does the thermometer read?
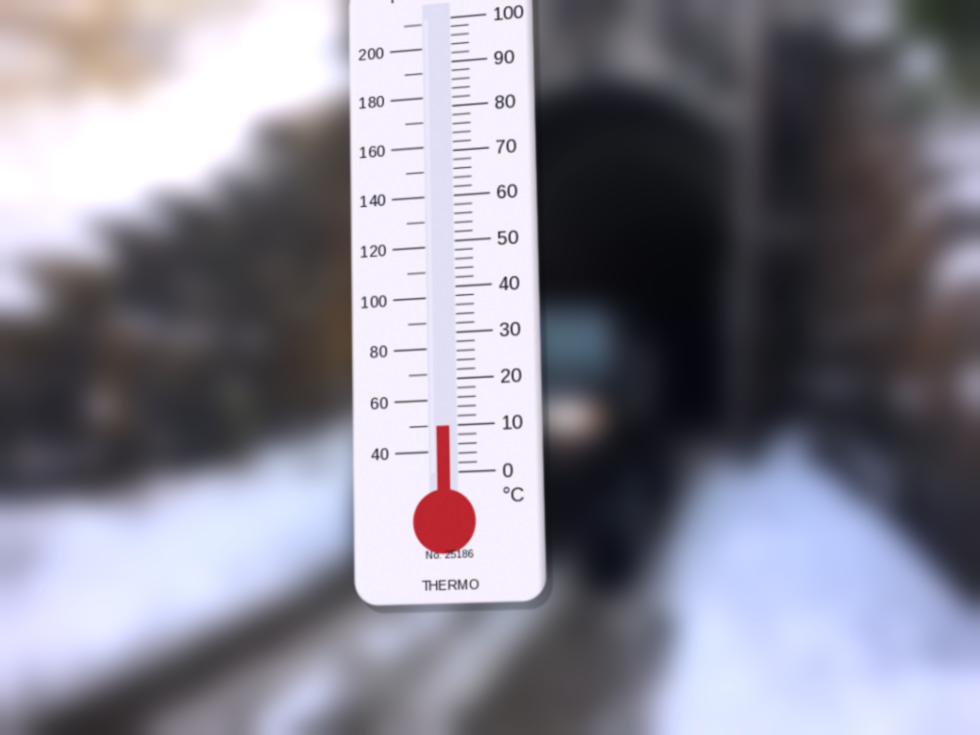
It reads 10 °C
